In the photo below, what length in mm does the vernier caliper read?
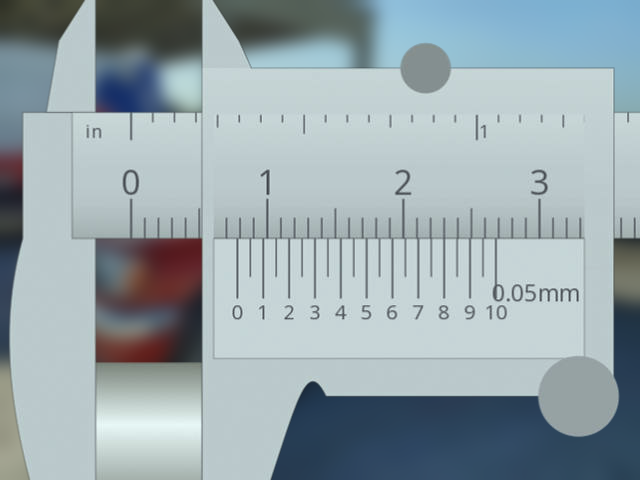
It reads 7.8 mm
